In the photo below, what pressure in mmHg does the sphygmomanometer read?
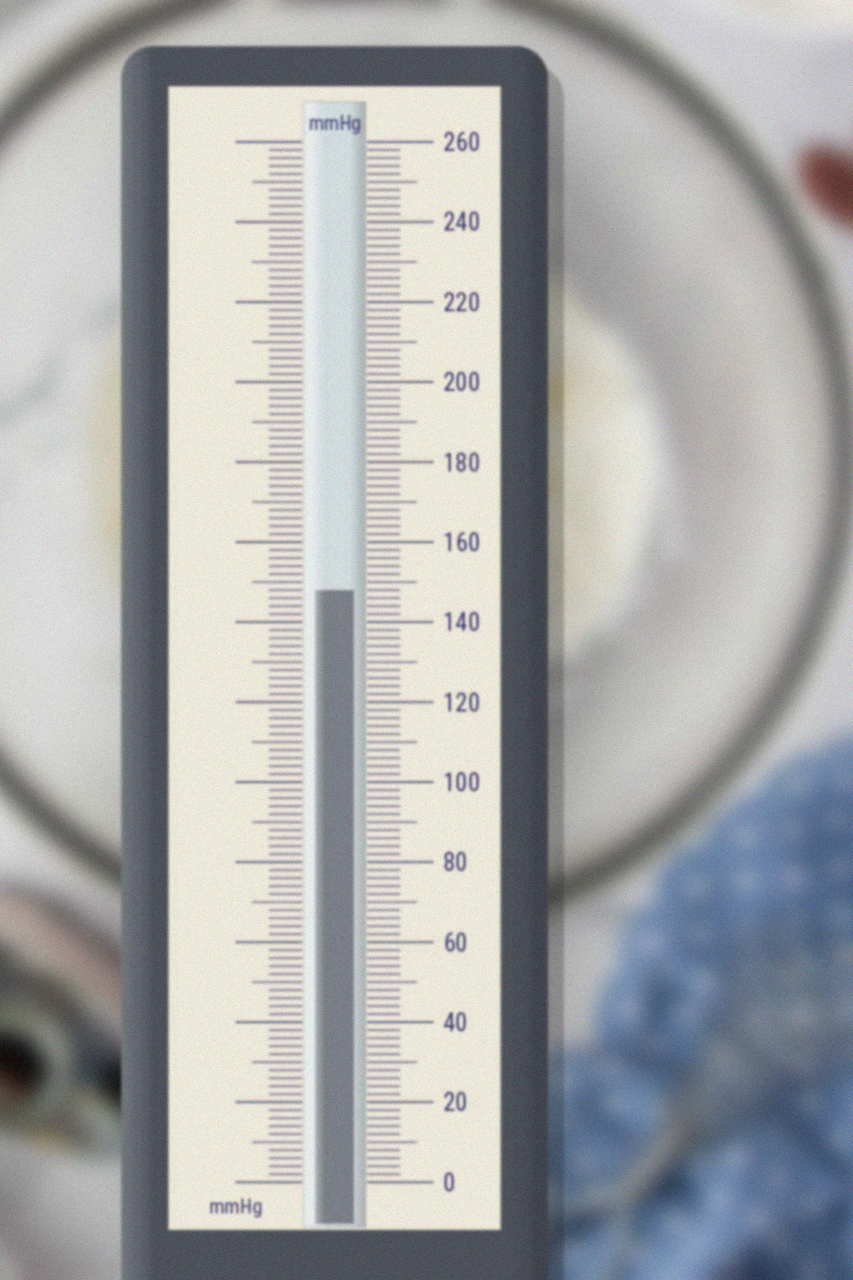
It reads 148 mmHg
